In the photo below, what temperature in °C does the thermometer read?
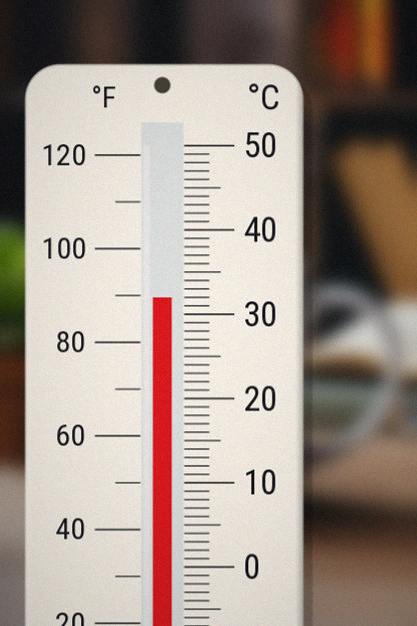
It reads 32 °C
